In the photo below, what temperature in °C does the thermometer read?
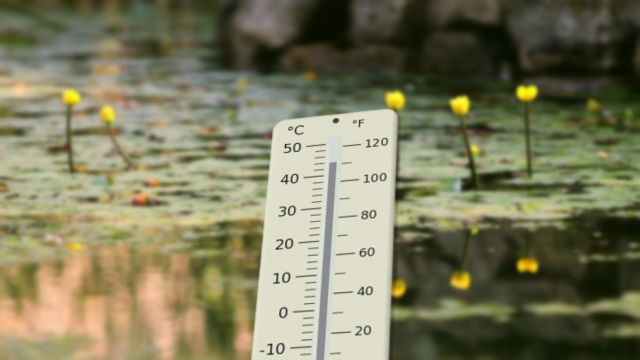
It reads 44 °C
